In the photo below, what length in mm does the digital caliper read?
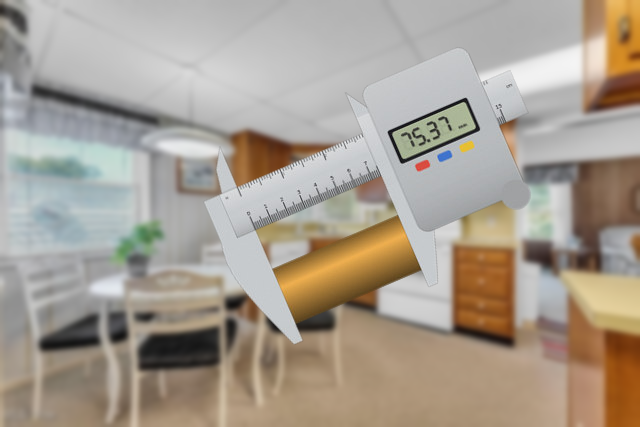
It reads 75.37 mm
